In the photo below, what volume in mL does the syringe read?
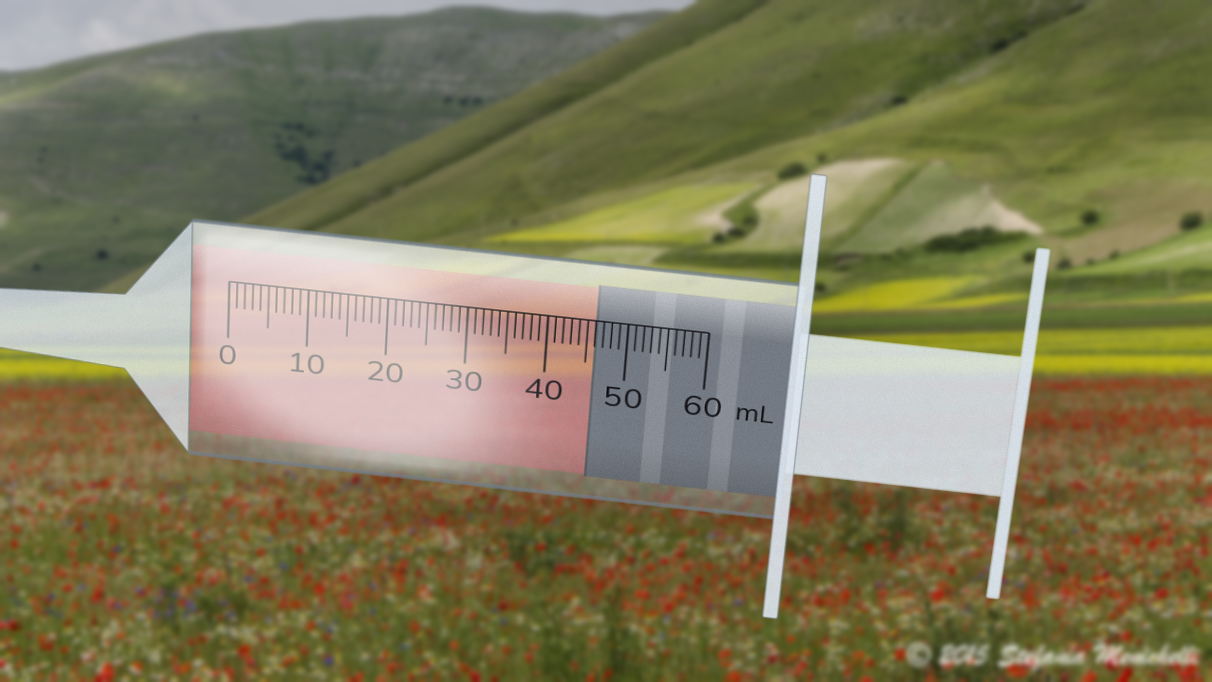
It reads 46 mL
